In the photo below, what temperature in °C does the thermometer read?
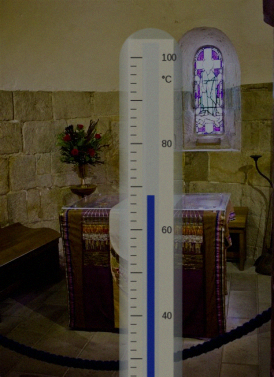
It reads 68 °C
